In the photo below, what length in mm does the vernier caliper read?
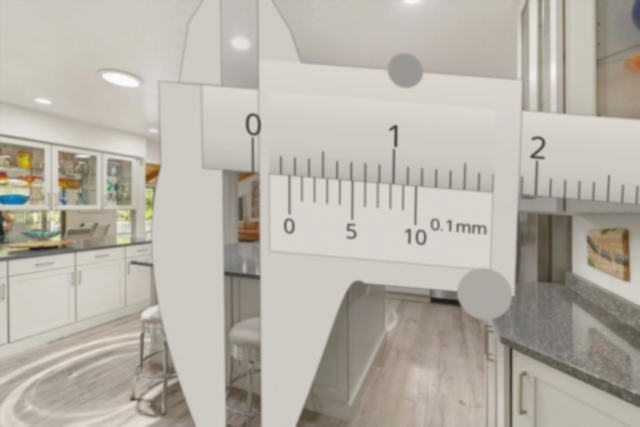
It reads 2.6 mm
